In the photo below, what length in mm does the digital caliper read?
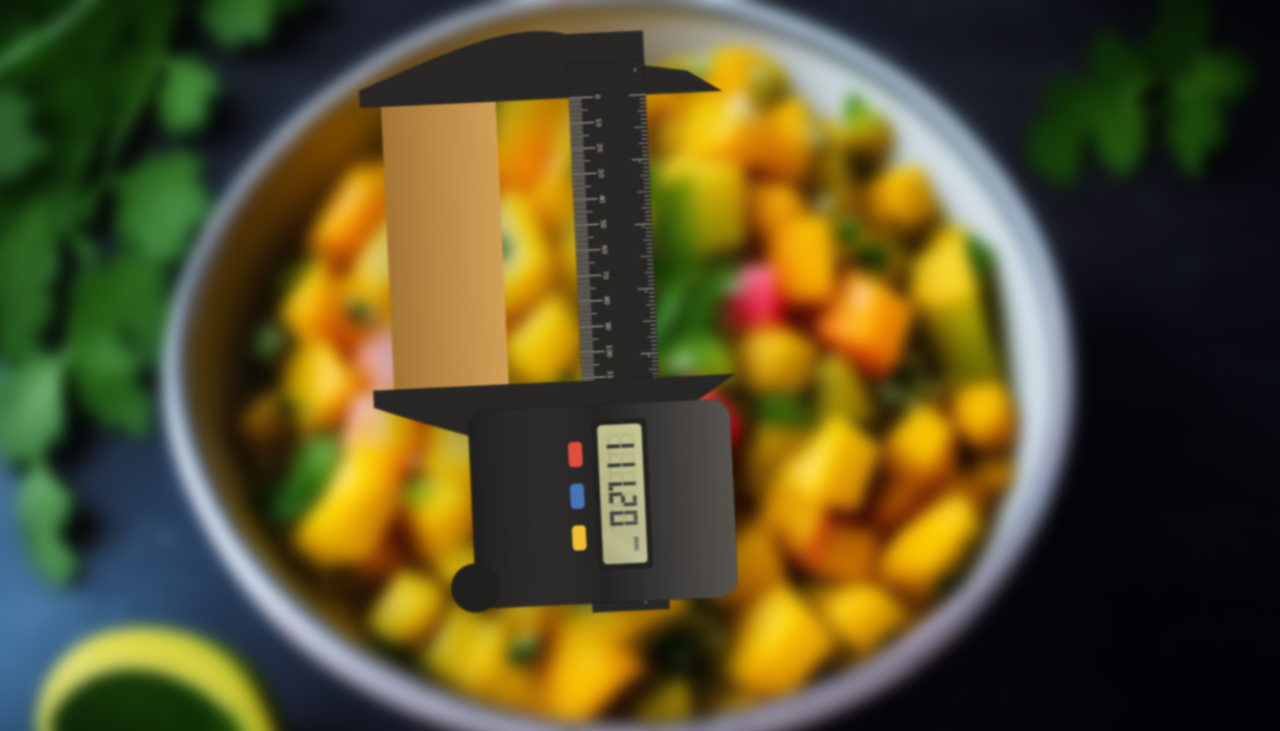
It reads 111.20 mm
